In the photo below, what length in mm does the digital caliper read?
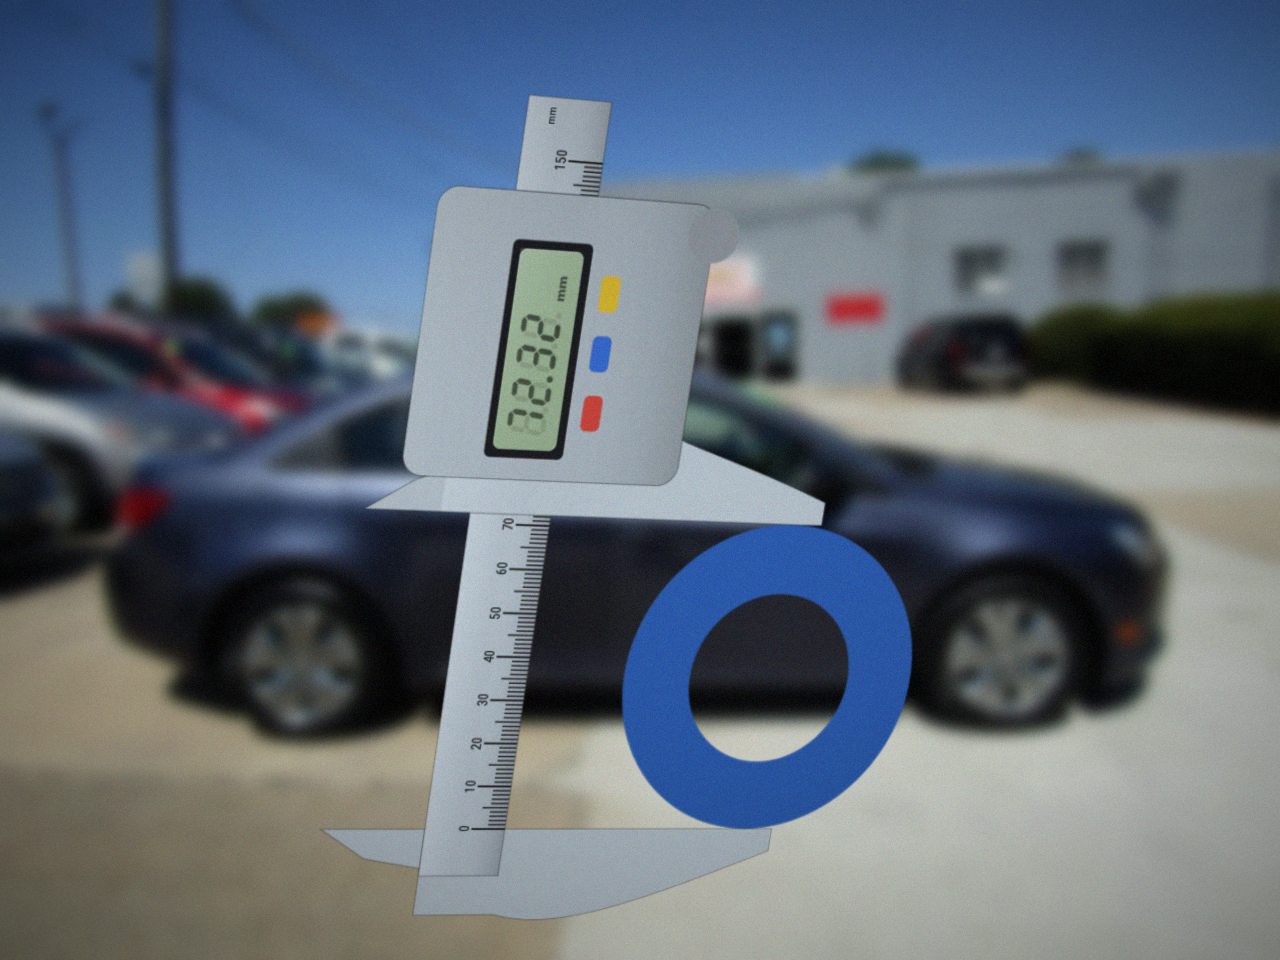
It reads 72.32 mm
